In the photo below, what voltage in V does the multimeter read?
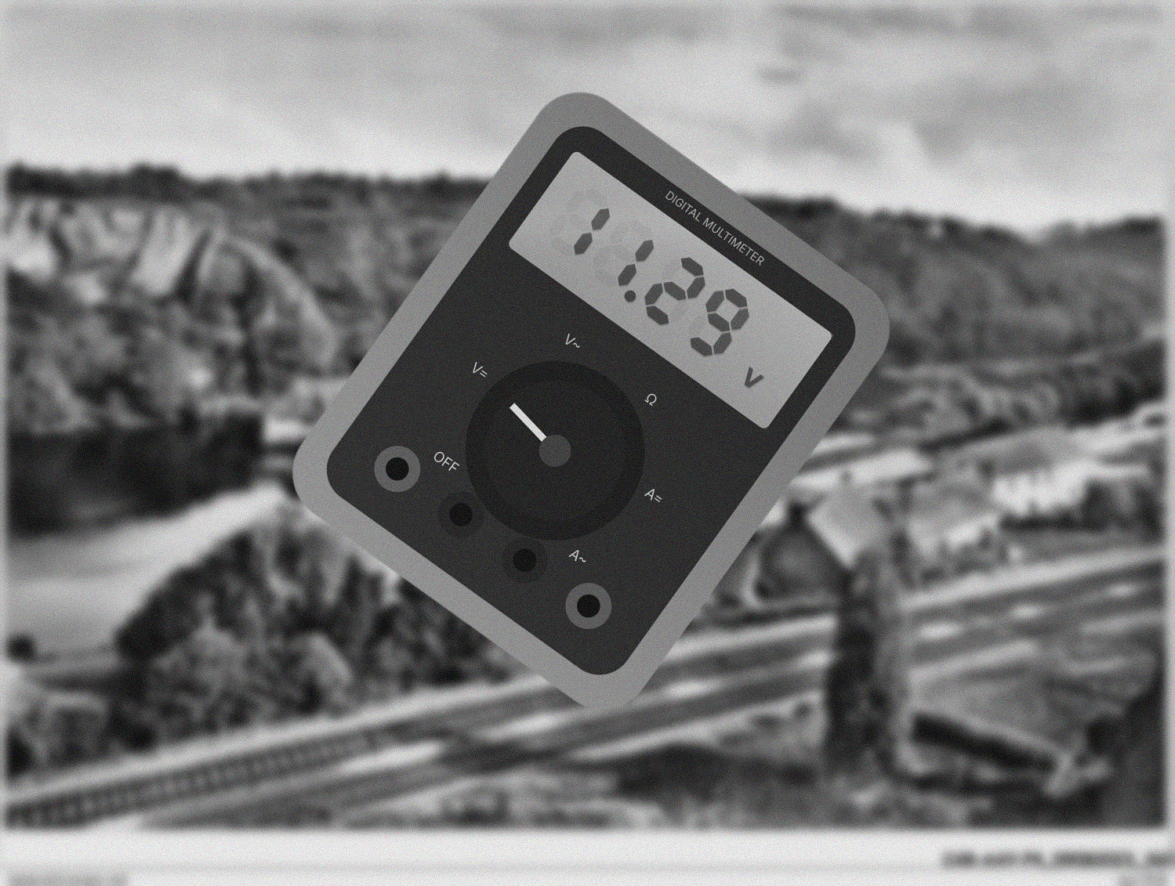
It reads 11.29 V
